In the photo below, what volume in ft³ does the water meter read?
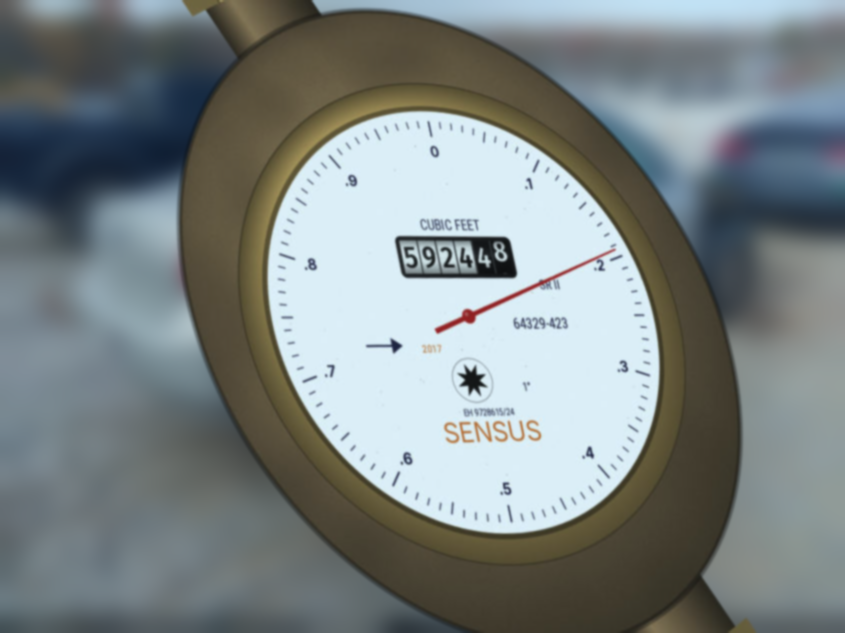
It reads 592448.19 ft³
